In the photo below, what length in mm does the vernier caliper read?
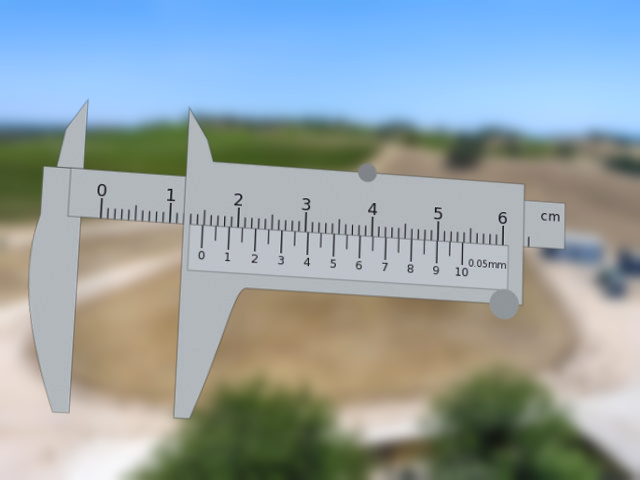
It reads 14.8 mm
